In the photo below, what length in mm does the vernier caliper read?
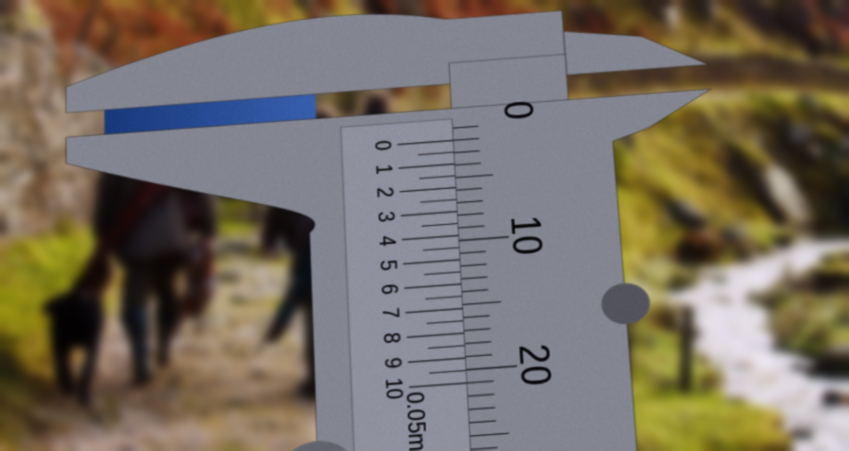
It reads 2.0 mm
